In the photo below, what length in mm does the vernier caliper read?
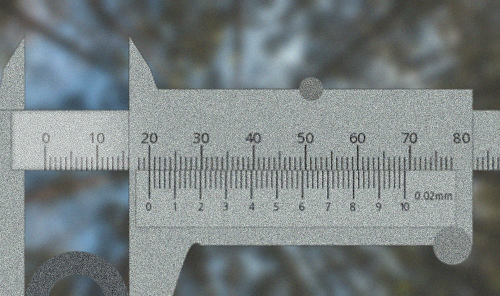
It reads 20.0 mm
